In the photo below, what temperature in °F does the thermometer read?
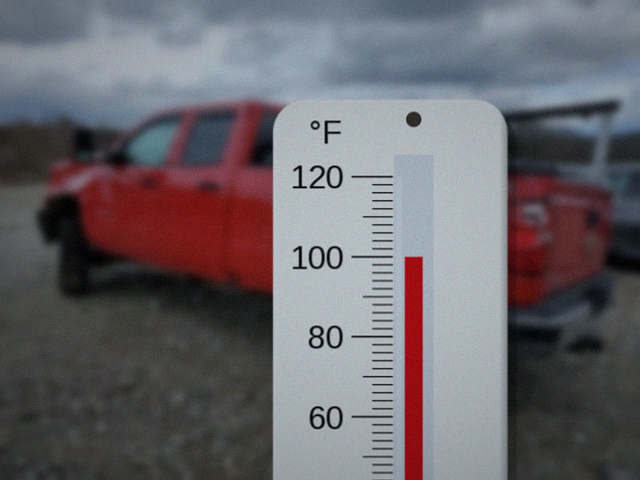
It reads 100 °F
